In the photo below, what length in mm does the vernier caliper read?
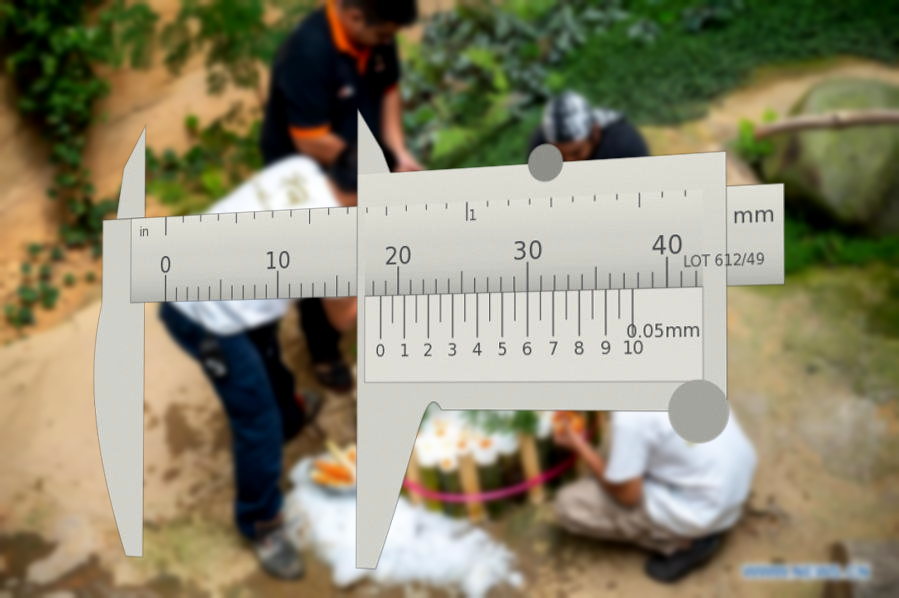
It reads 18.6 mm
